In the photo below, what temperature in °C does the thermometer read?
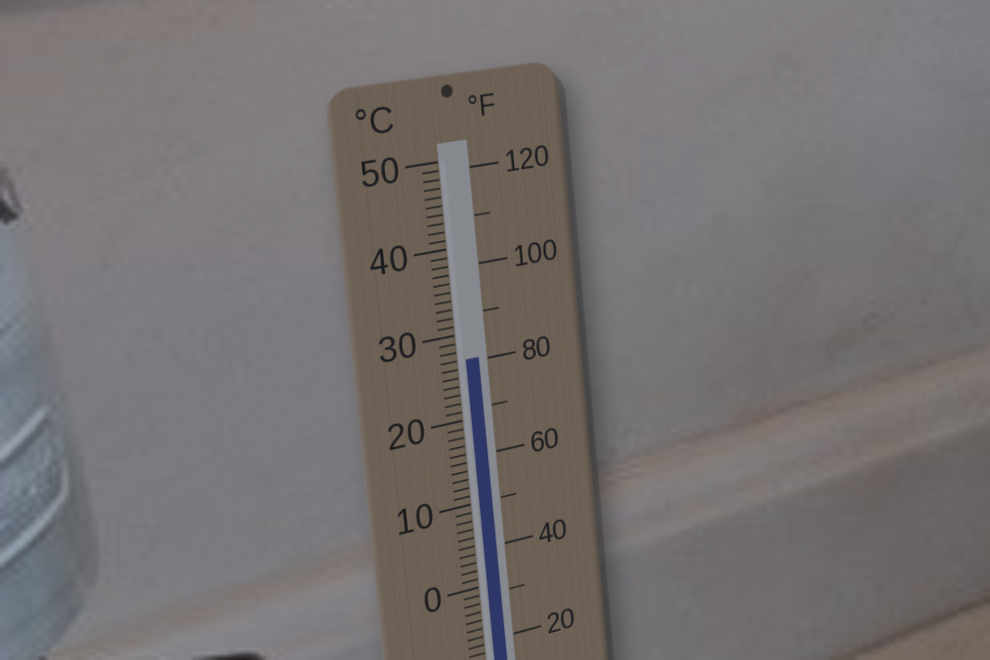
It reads 27 °C
